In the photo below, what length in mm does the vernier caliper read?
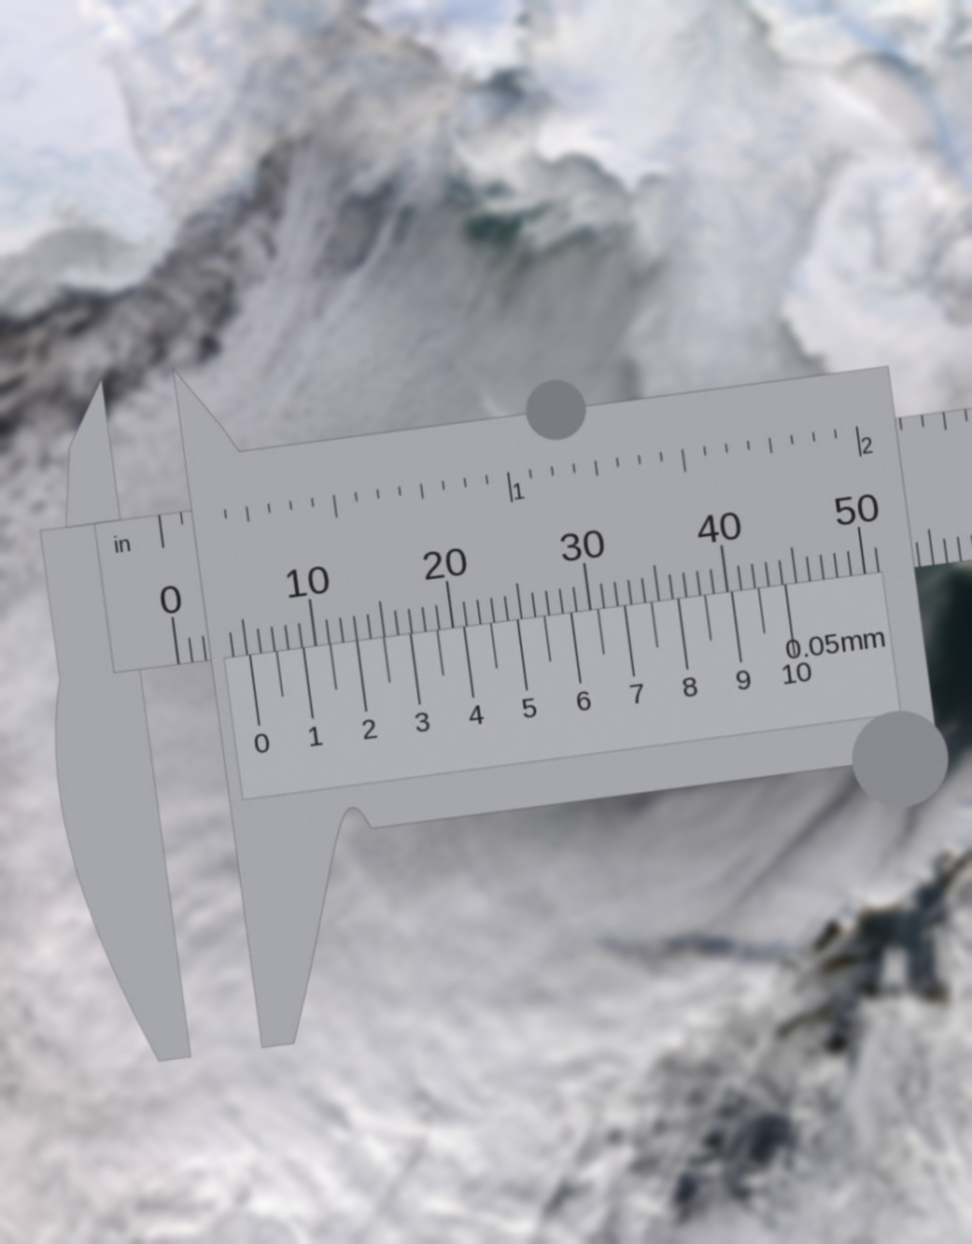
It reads 5.2 mm
